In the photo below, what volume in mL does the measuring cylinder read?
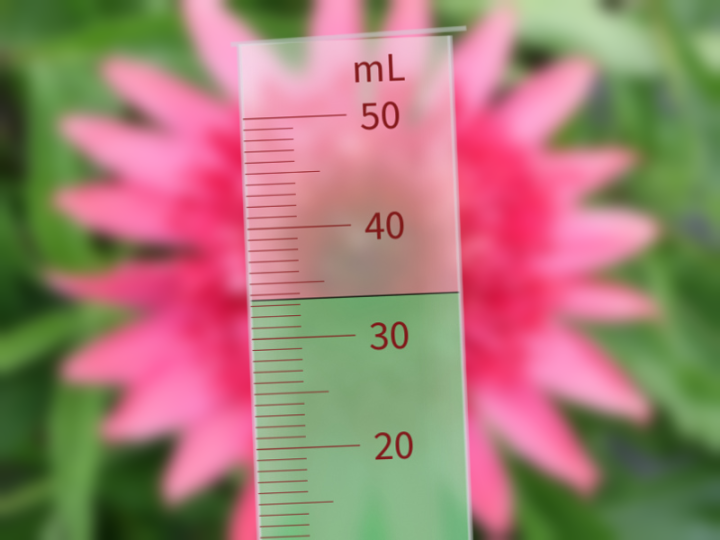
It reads 33.5 mL
